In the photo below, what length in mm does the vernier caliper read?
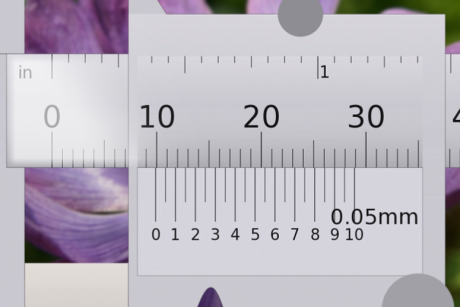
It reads 9.9 mm
